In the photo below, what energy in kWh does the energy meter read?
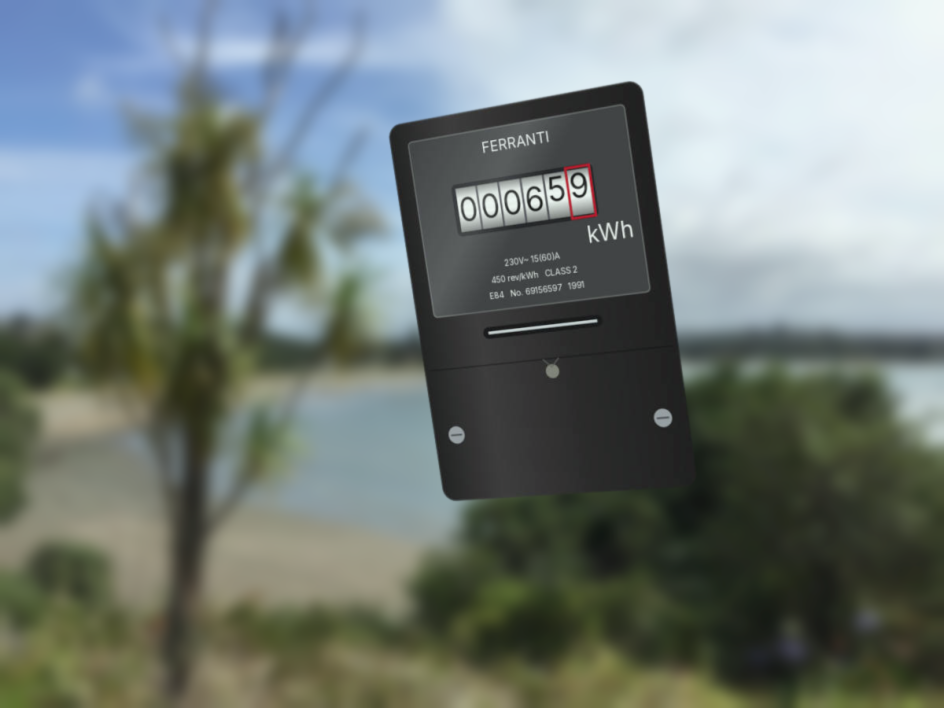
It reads 65.9 kWh
